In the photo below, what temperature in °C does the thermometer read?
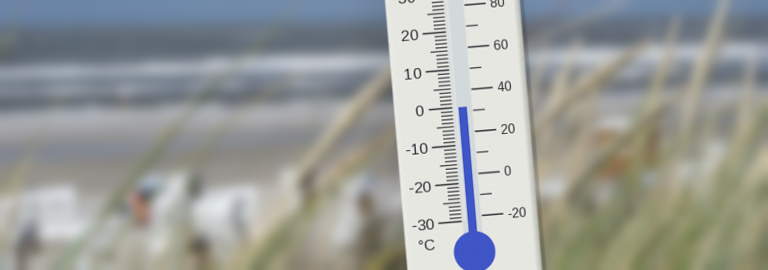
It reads 0 °C
